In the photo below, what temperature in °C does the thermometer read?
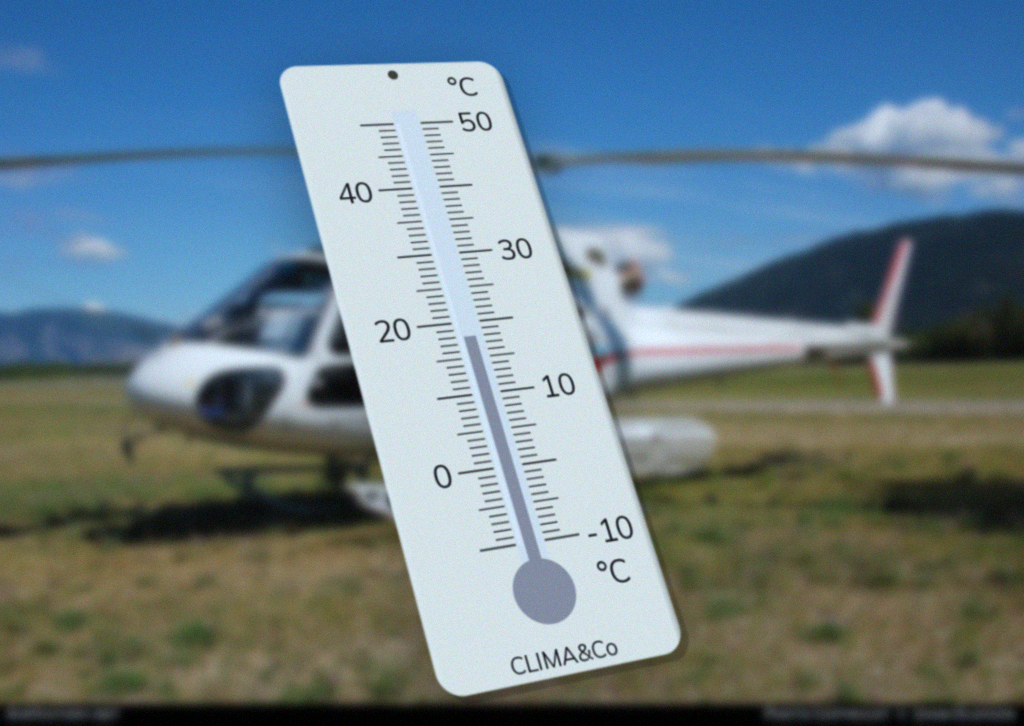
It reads 18 °C
